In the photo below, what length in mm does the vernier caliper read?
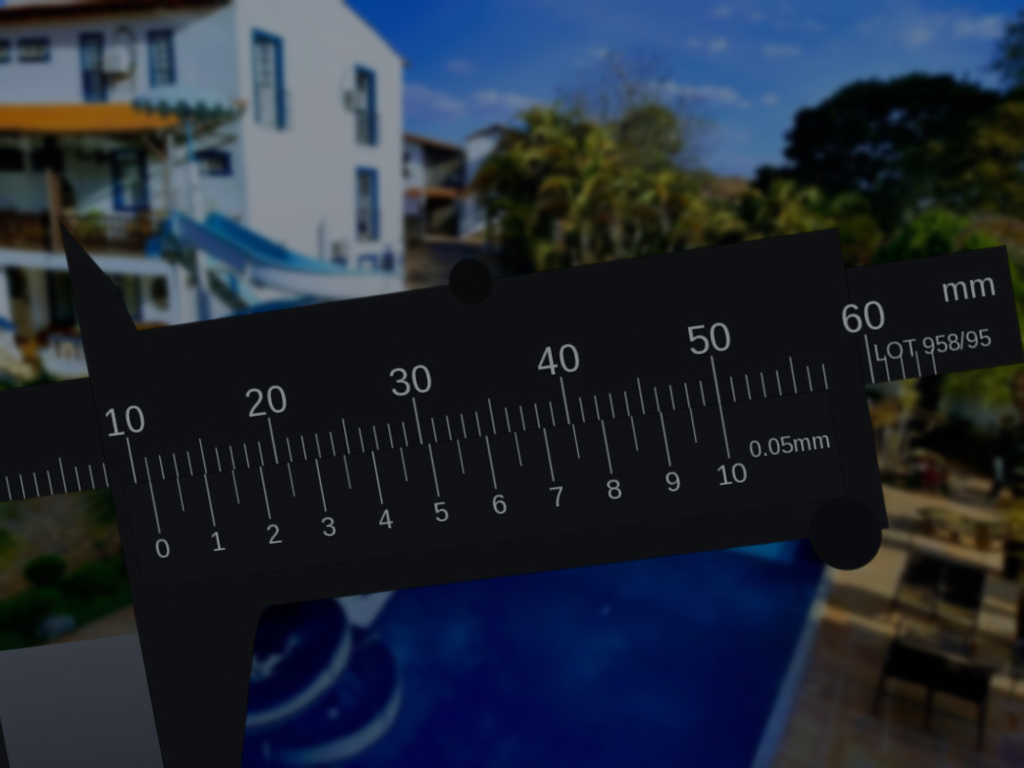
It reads 11.0 mm
